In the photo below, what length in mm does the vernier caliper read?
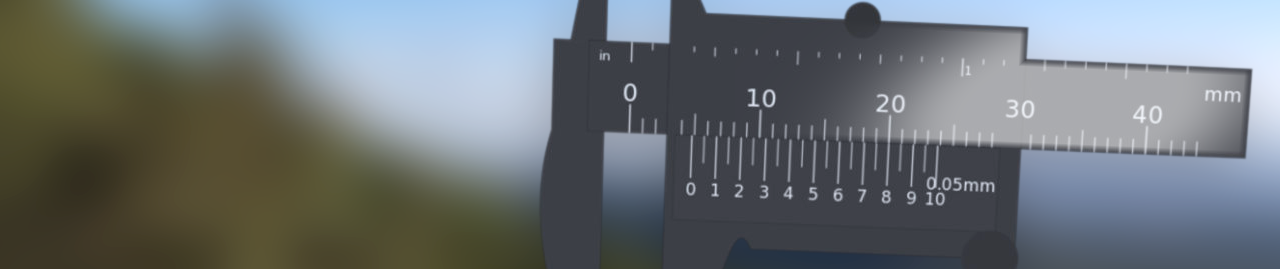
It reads 4.8 mm
